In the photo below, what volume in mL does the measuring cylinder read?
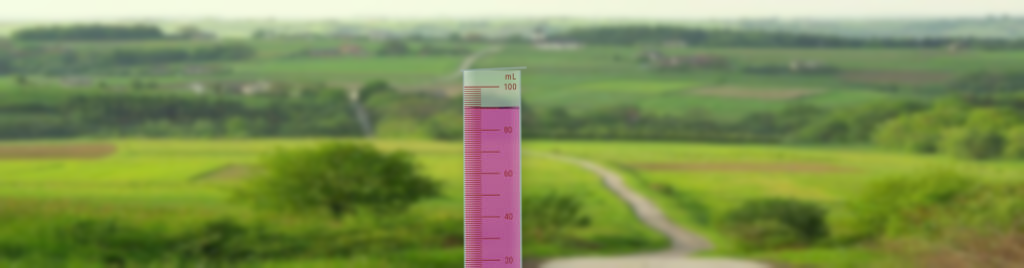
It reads 90 mL
